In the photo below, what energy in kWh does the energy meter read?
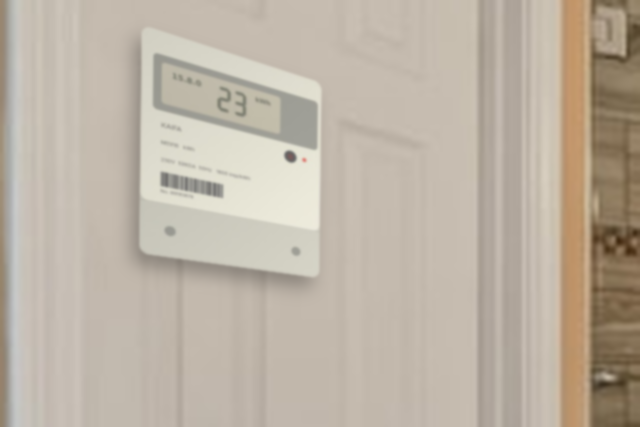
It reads 23 kWh
